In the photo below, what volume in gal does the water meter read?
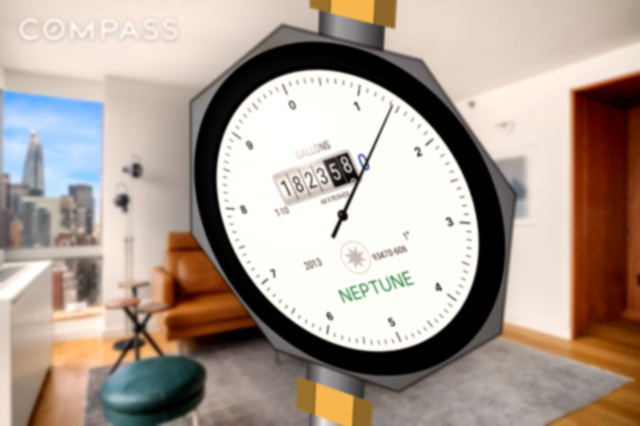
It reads 1823581.4 gal
